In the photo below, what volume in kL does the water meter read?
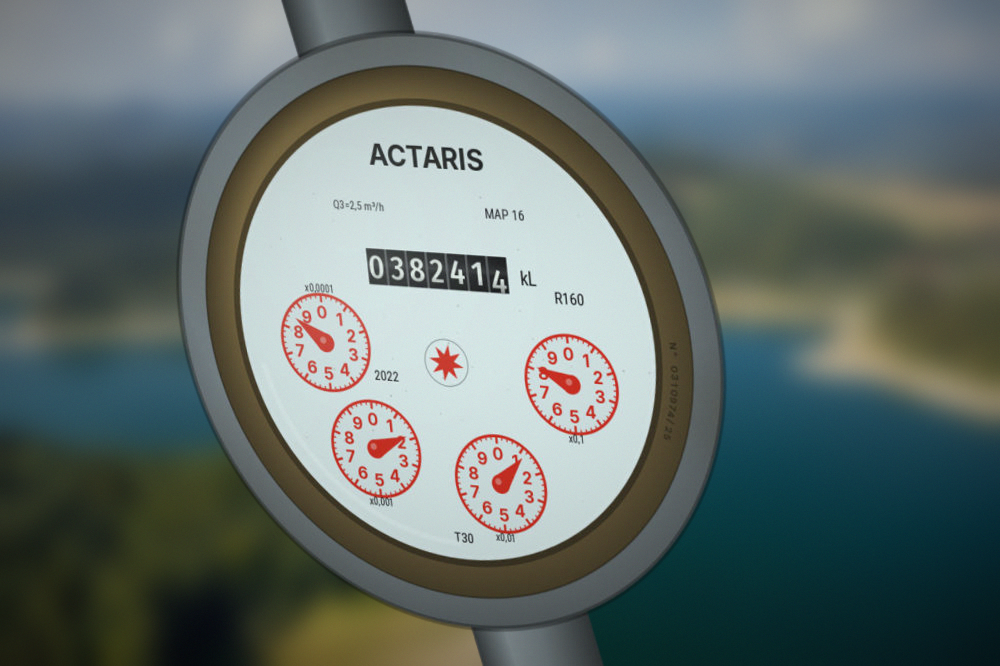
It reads 382413.8118 kL
